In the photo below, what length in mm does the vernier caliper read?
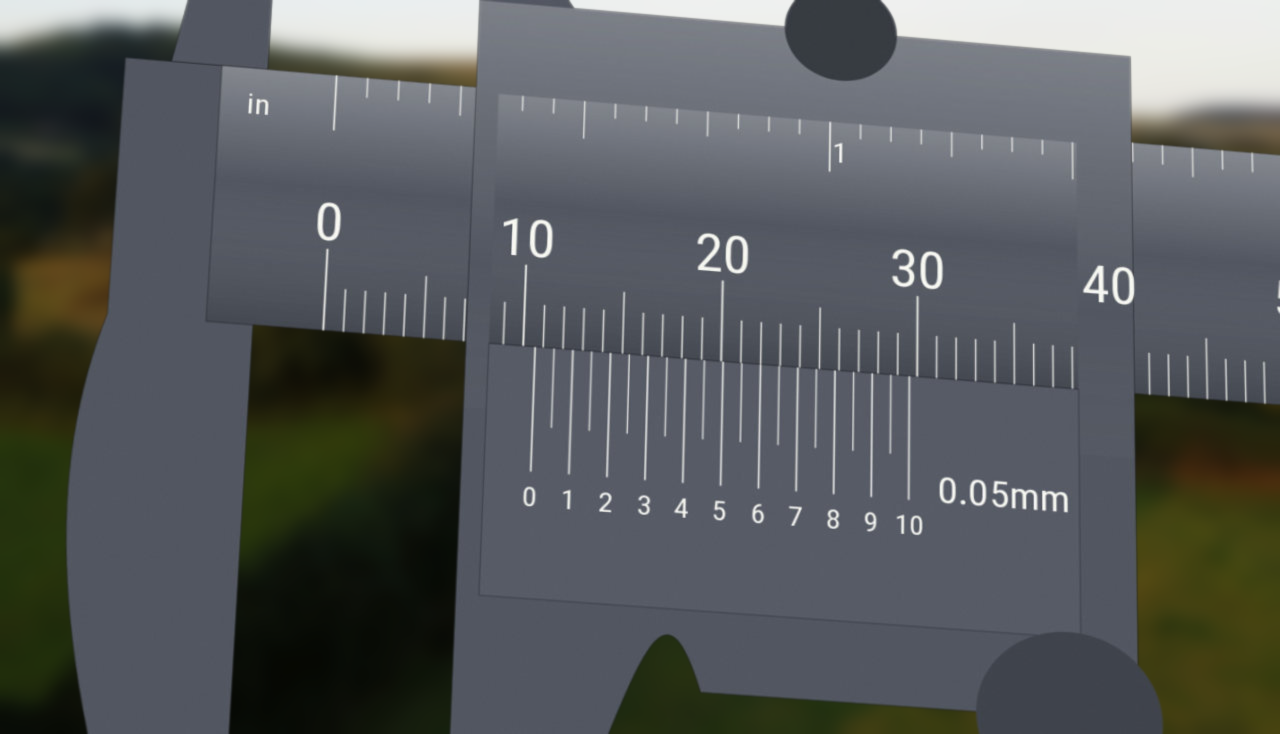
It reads 10.6 mm
